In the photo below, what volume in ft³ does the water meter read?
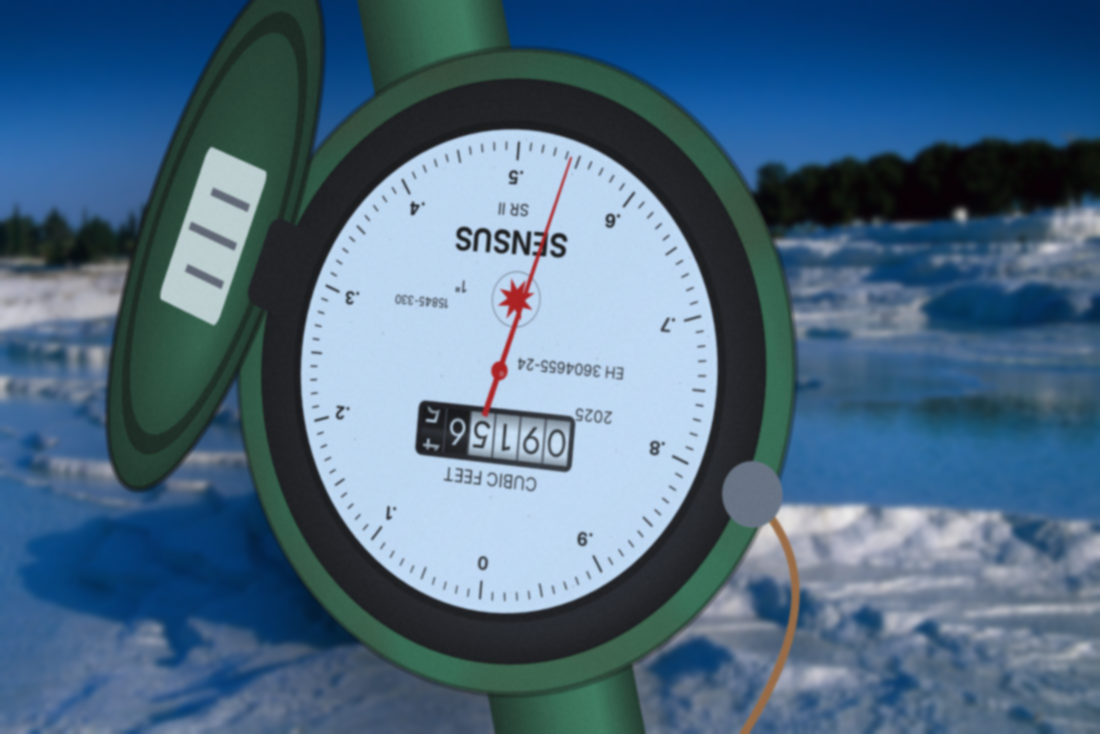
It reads 91564.54 ft³
